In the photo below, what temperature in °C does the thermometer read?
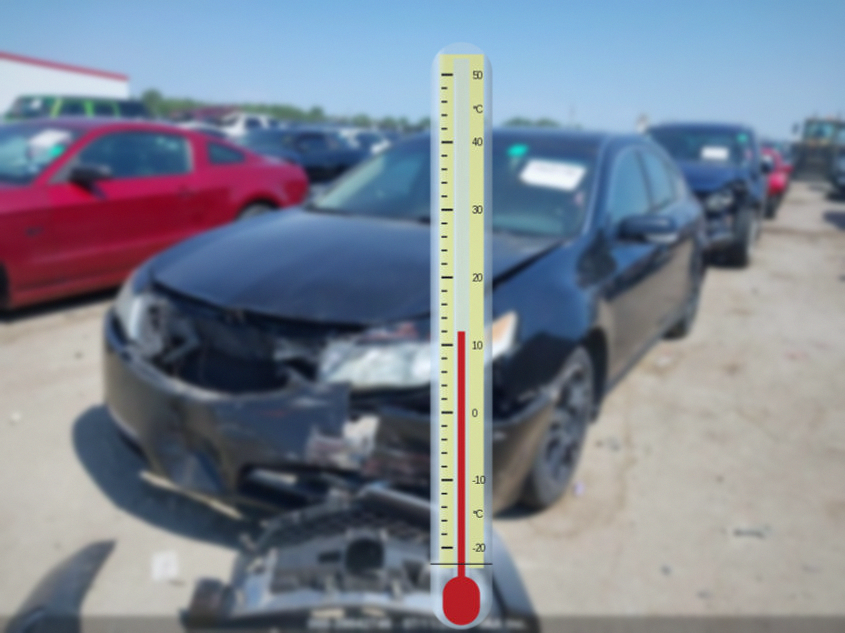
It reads 12 °C
